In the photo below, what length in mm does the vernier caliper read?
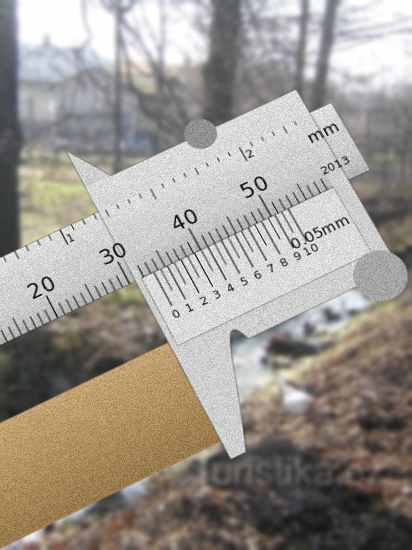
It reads 33.4 mm
